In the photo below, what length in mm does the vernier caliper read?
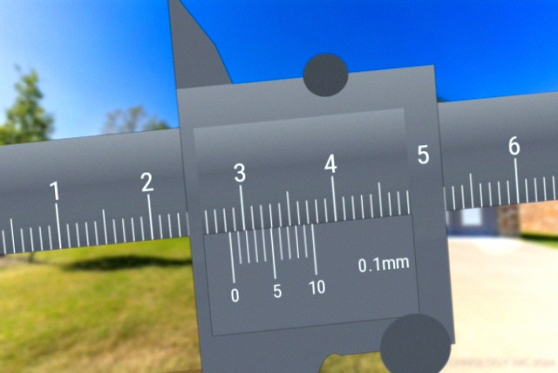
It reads 28.4 mm
